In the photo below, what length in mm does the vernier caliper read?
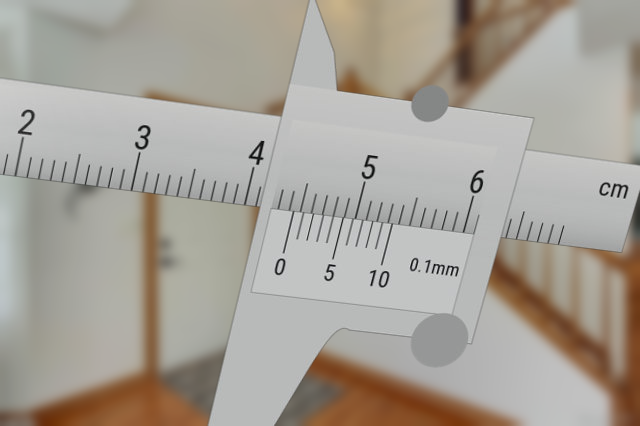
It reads 44.4 mm
